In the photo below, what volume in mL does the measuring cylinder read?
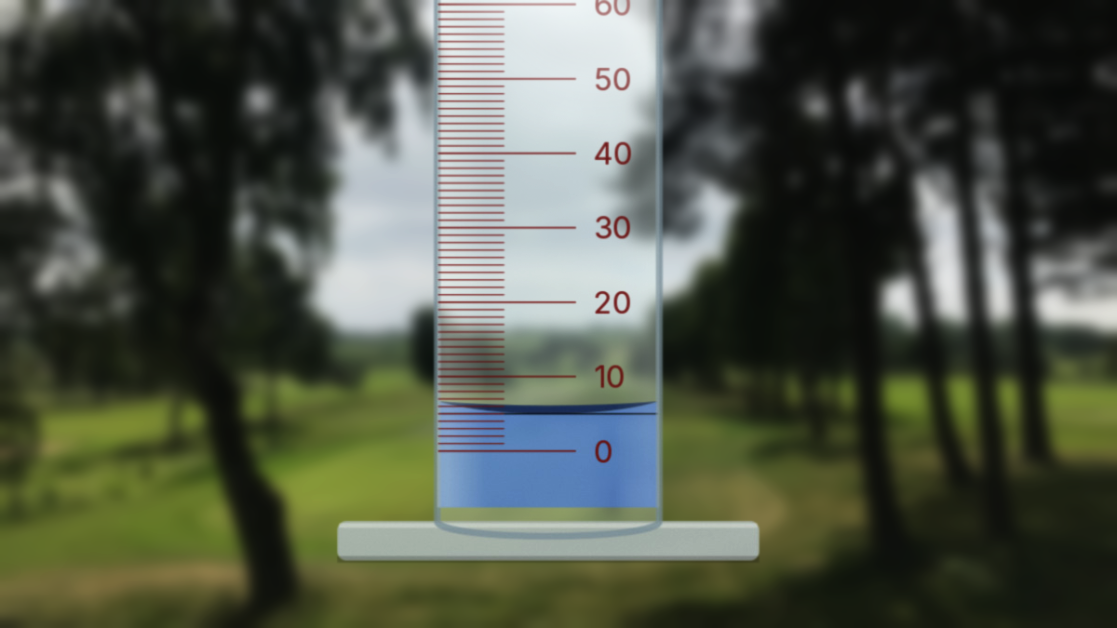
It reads 5 mL
